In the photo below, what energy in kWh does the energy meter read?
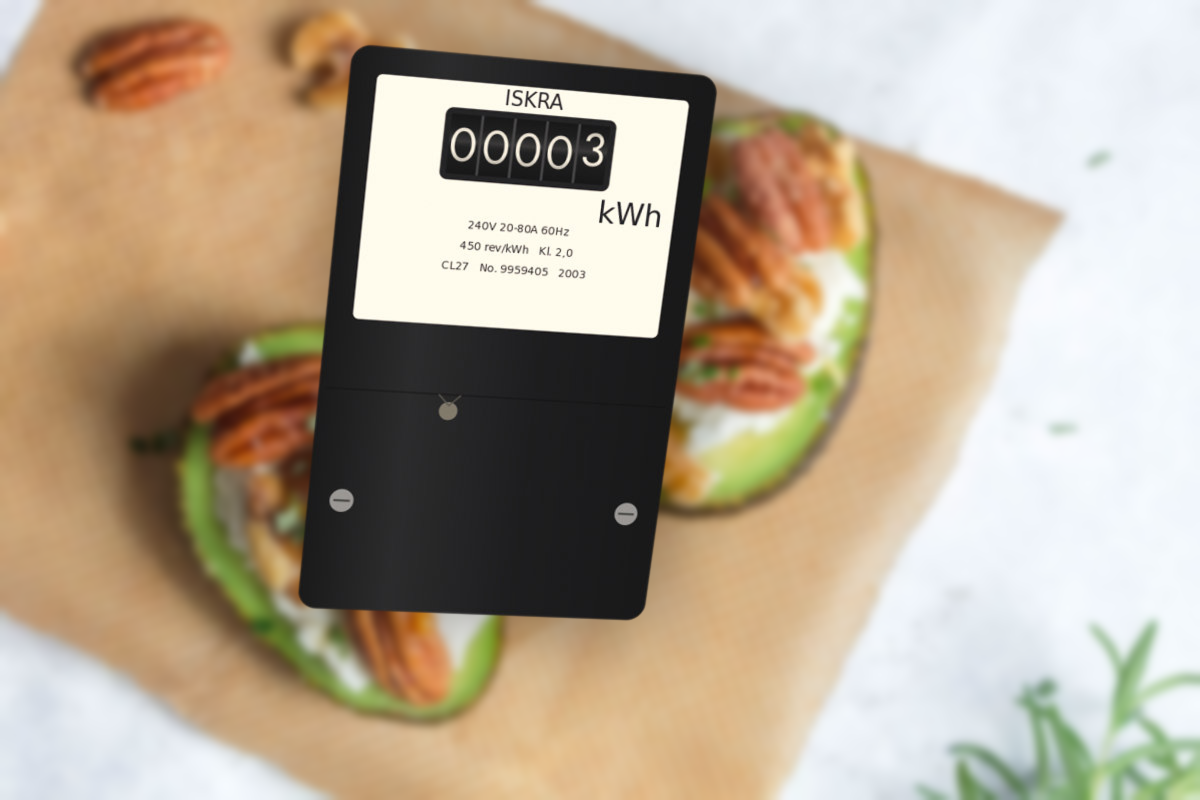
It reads 3 kWh
